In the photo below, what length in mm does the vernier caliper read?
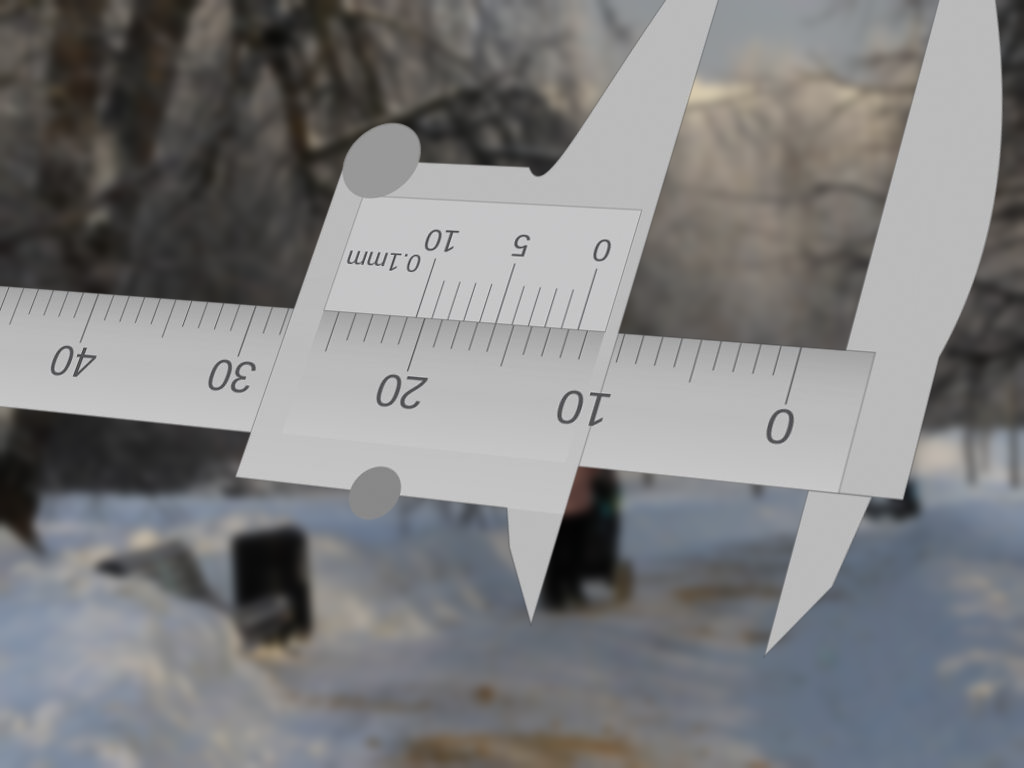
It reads 11.5 mm
